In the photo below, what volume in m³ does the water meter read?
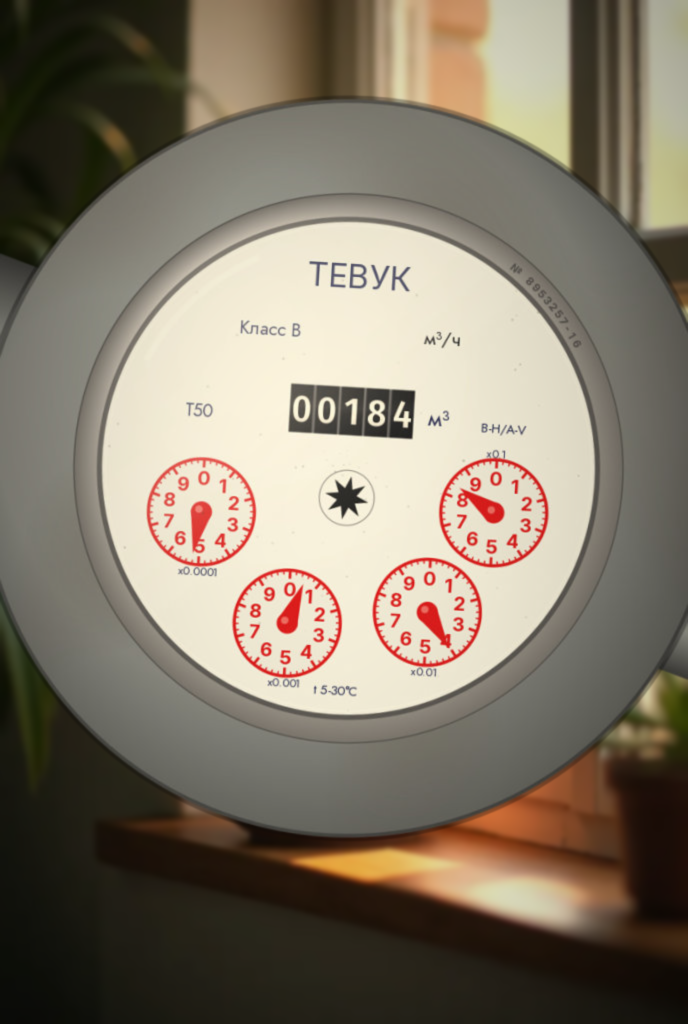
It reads 184.8405 m³
